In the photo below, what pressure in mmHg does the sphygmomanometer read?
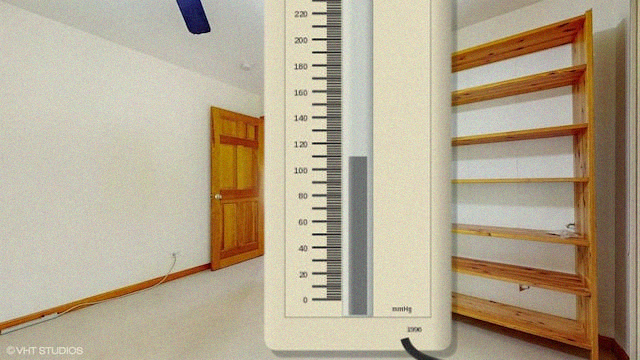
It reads 110 mmHg
